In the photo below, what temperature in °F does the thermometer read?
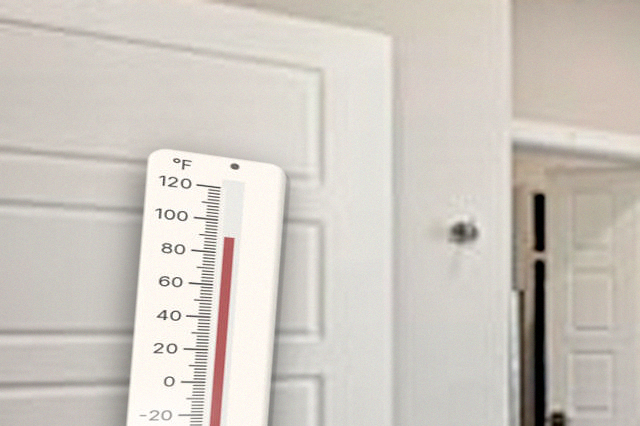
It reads 90 °F
